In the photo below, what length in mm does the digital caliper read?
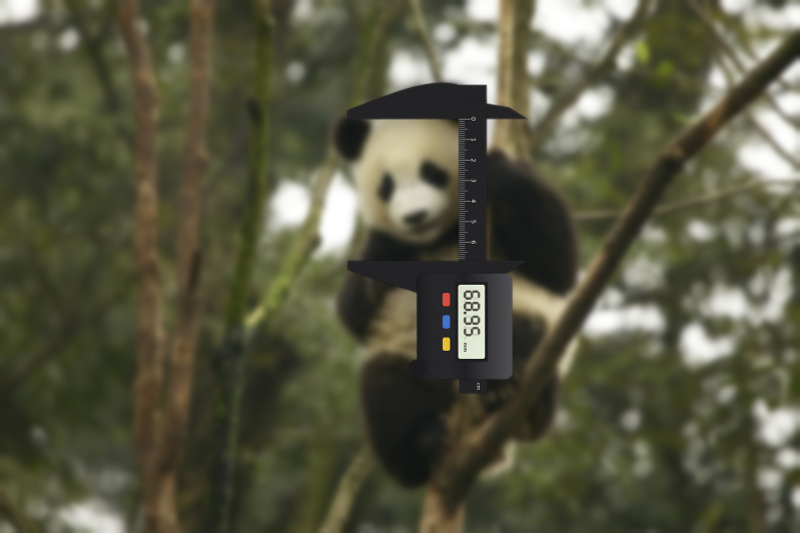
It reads 68.95 mm
